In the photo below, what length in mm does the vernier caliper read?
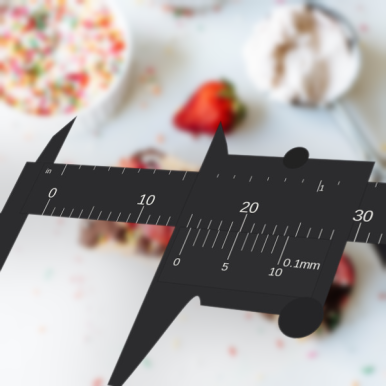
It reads 15.4 mm
